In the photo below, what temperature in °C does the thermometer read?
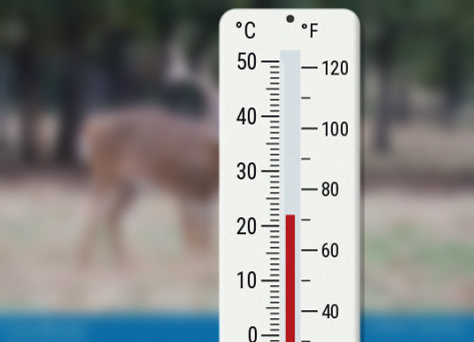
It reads 22 °C
